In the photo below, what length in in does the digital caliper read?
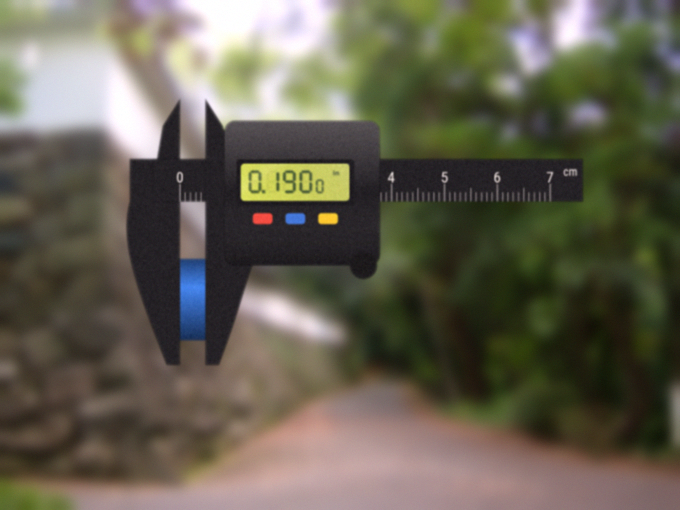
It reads 0.1900 in
